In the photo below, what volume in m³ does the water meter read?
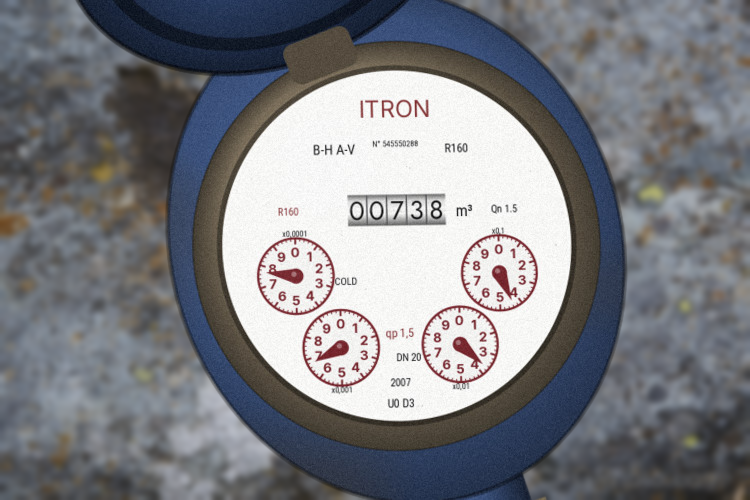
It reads 738.4367 m³
